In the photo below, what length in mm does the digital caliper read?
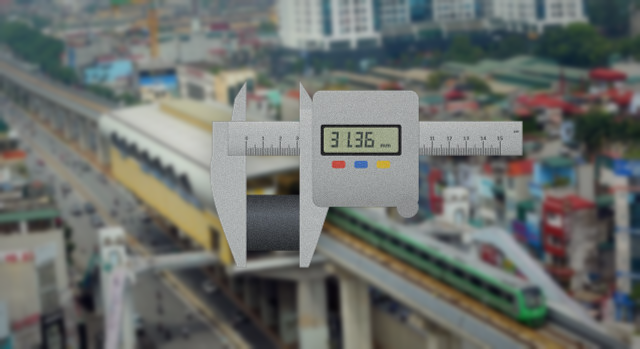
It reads 31.36 mm
